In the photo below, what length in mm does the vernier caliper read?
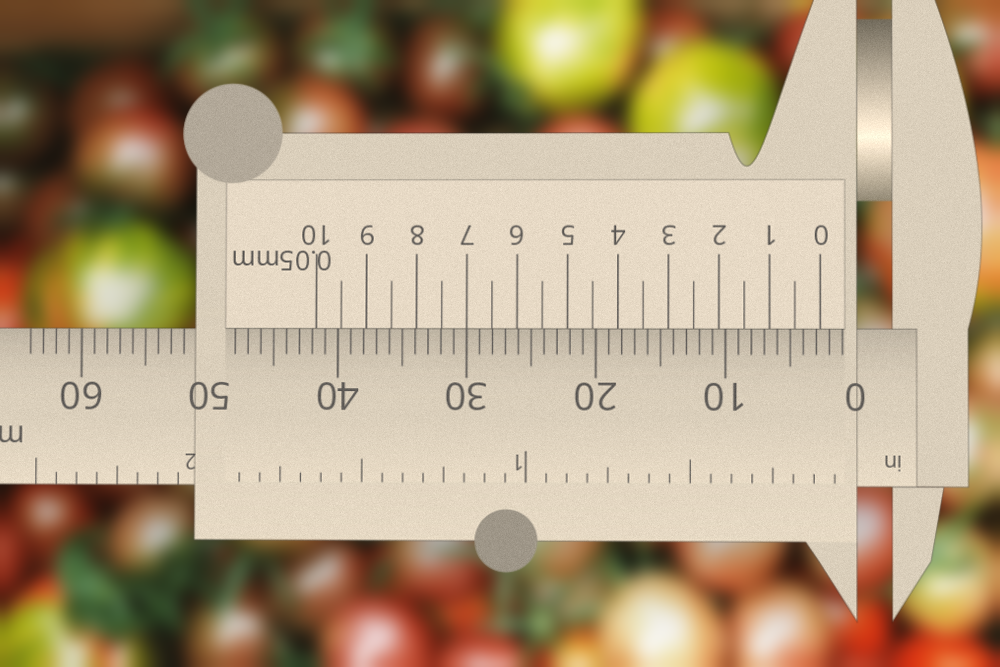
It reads 2.7 mm
